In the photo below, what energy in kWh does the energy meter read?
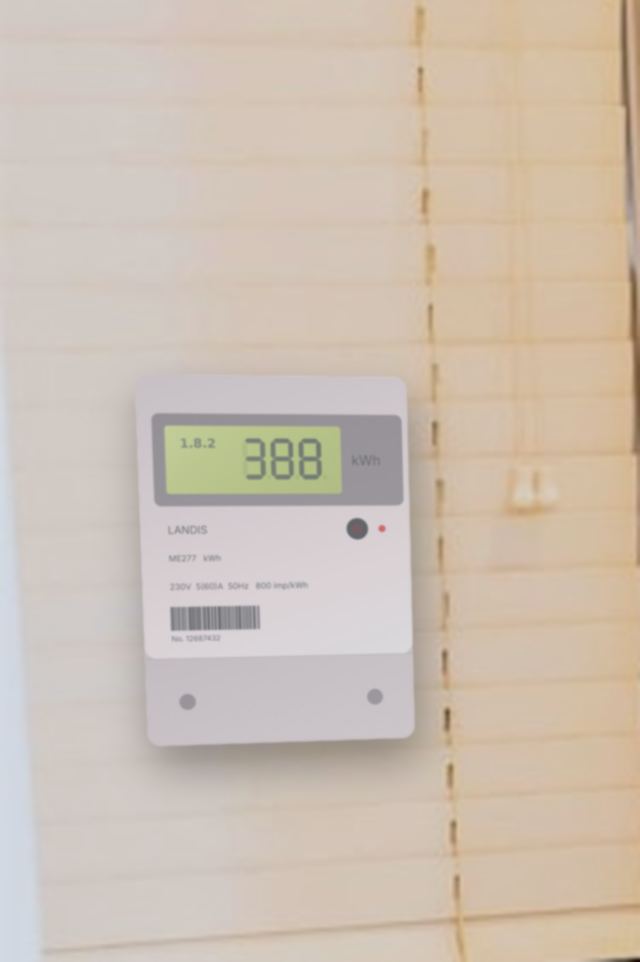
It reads 388 kWh
